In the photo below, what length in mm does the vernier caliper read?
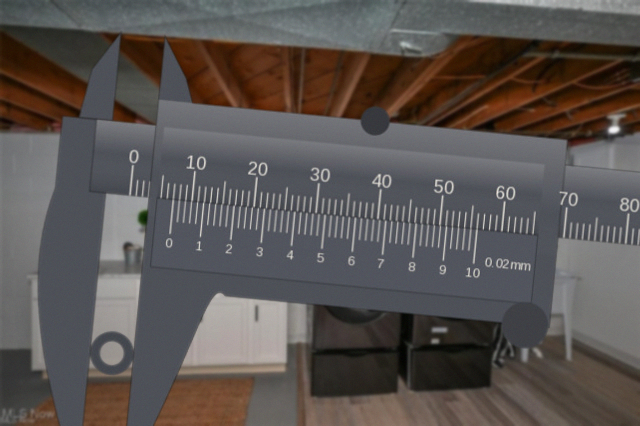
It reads 7.0 mm
